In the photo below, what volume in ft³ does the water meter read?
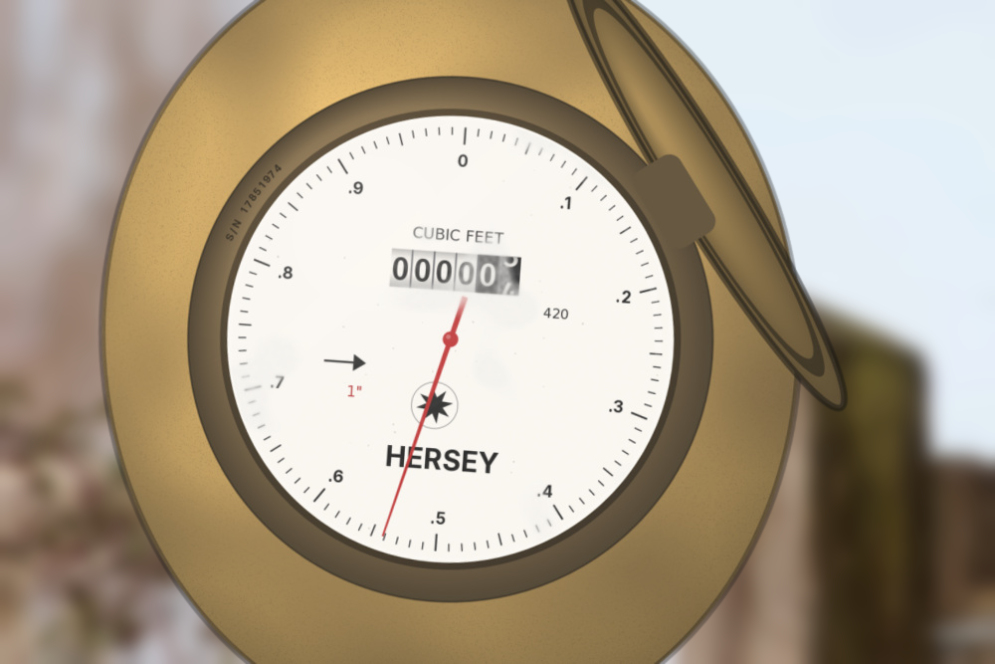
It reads 3.54 ft³
